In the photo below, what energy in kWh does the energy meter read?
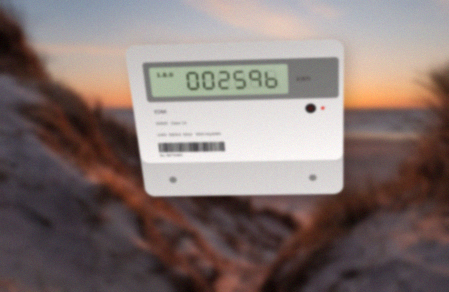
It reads 2596 kWh
